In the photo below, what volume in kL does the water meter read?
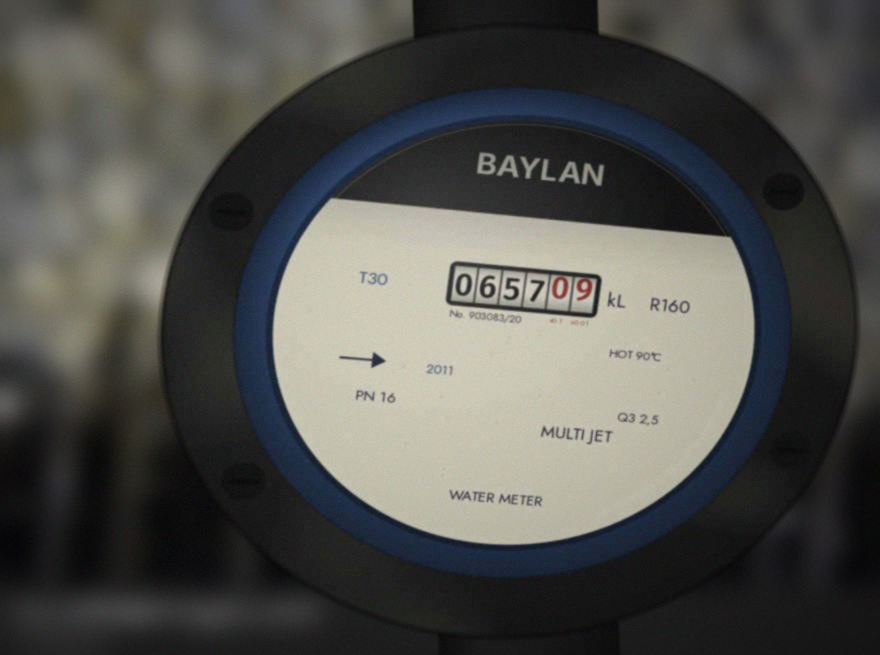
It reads 657.09 kL
